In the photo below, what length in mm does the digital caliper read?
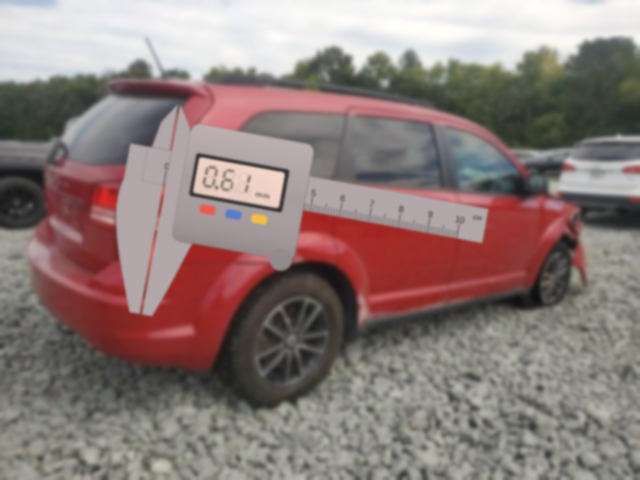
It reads 0.61 mm
